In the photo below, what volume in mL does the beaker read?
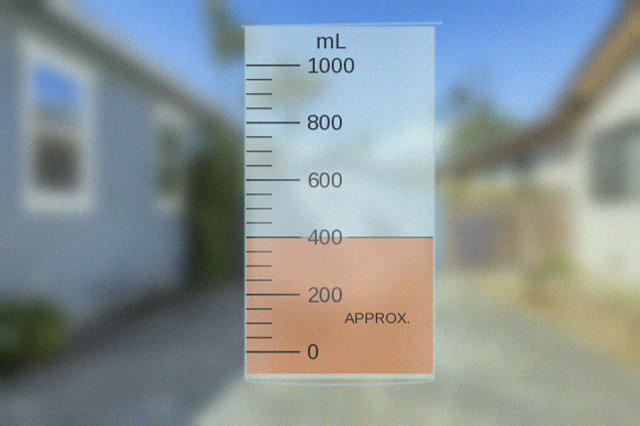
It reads 400 mL
